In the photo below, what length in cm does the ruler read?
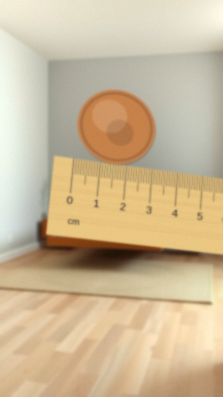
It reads 3 cm
